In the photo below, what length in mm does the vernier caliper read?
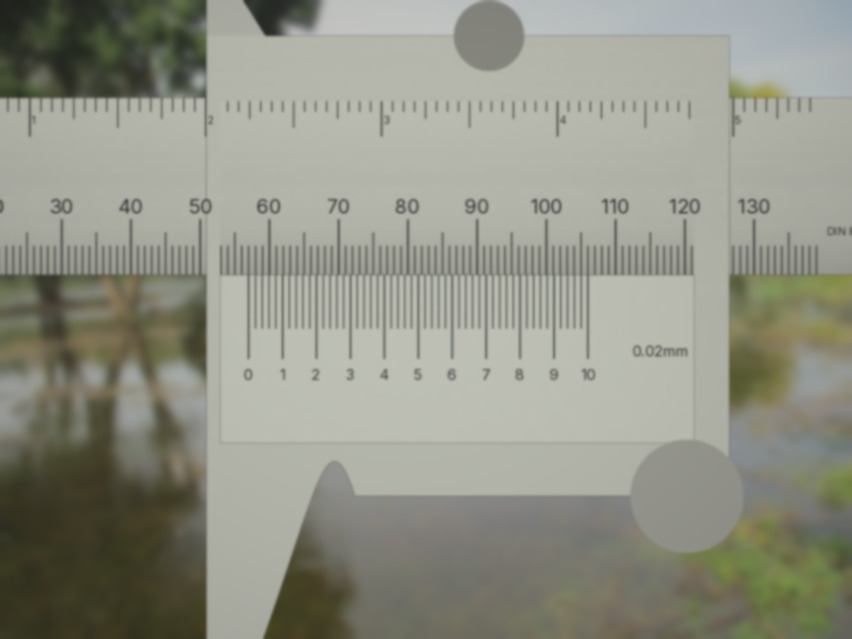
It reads 57.0 mm
